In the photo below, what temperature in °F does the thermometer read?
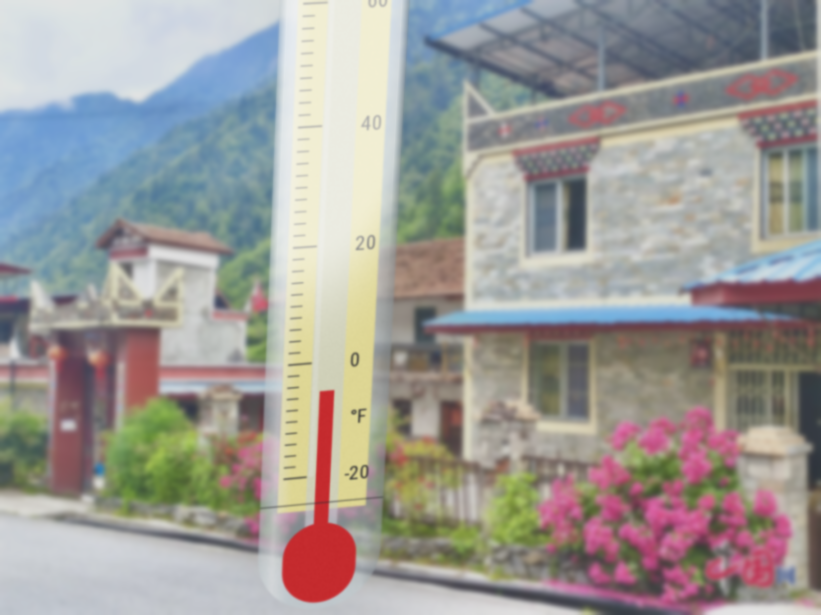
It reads -5 °F
